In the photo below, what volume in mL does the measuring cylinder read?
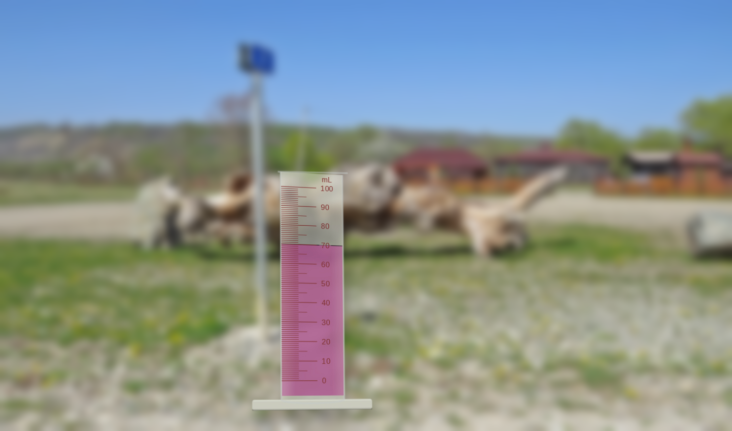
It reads 70 mL
